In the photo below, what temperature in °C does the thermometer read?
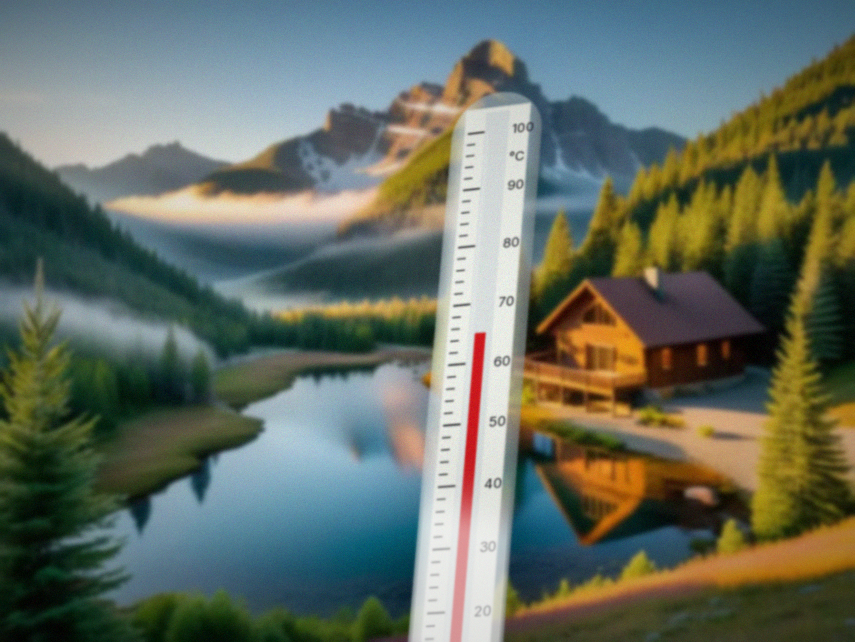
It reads 65 °C
